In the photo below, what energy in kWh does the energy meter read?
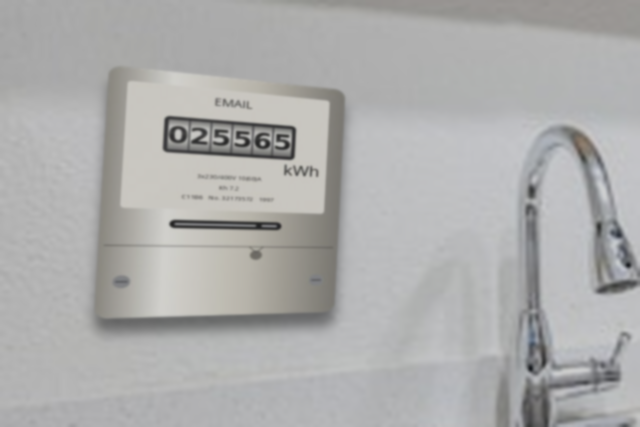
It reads 25565 kWh
